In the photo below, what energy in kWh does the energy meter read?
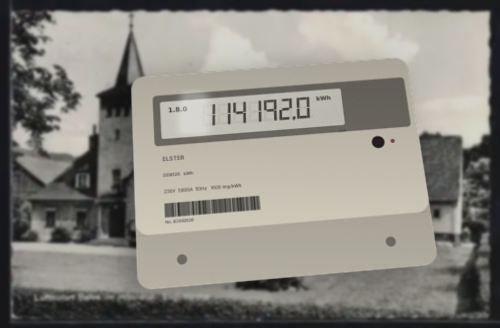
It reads 114192.0 kWh
